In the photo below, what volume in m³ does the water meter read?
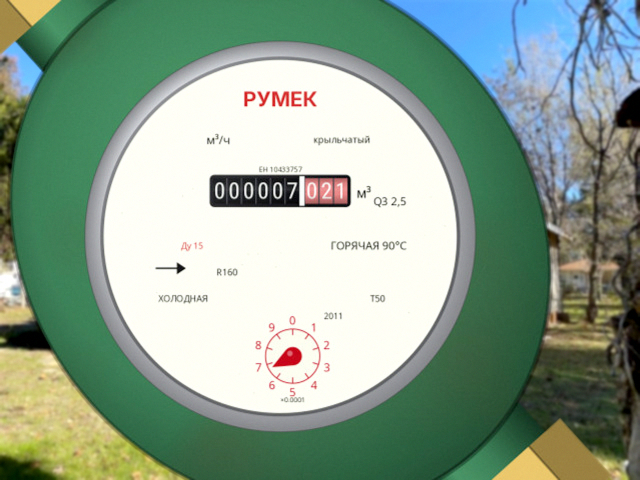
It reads 7.0216 m³
